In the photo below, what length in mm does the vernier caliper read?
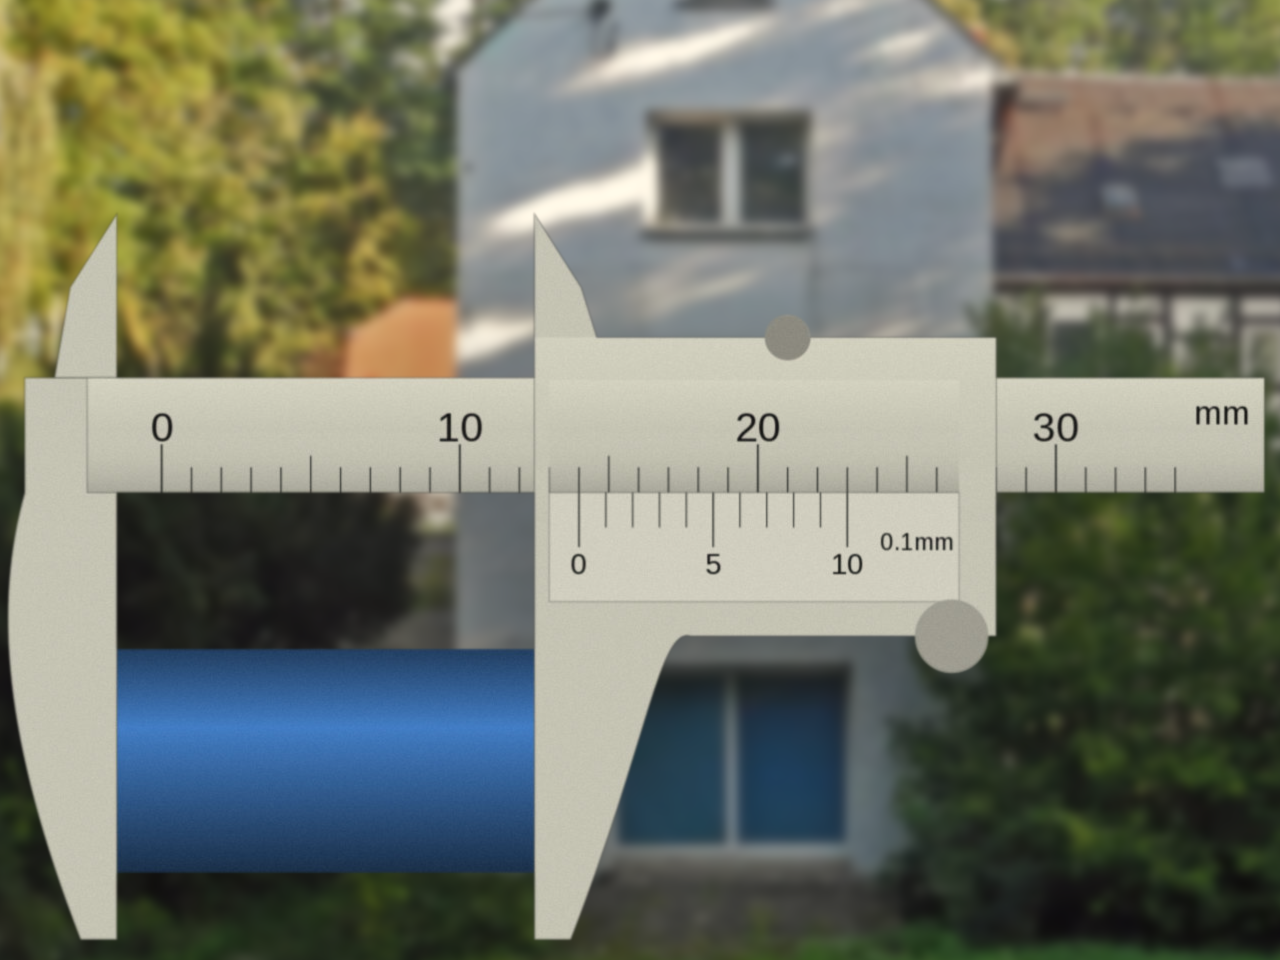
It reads 14.0 mm
